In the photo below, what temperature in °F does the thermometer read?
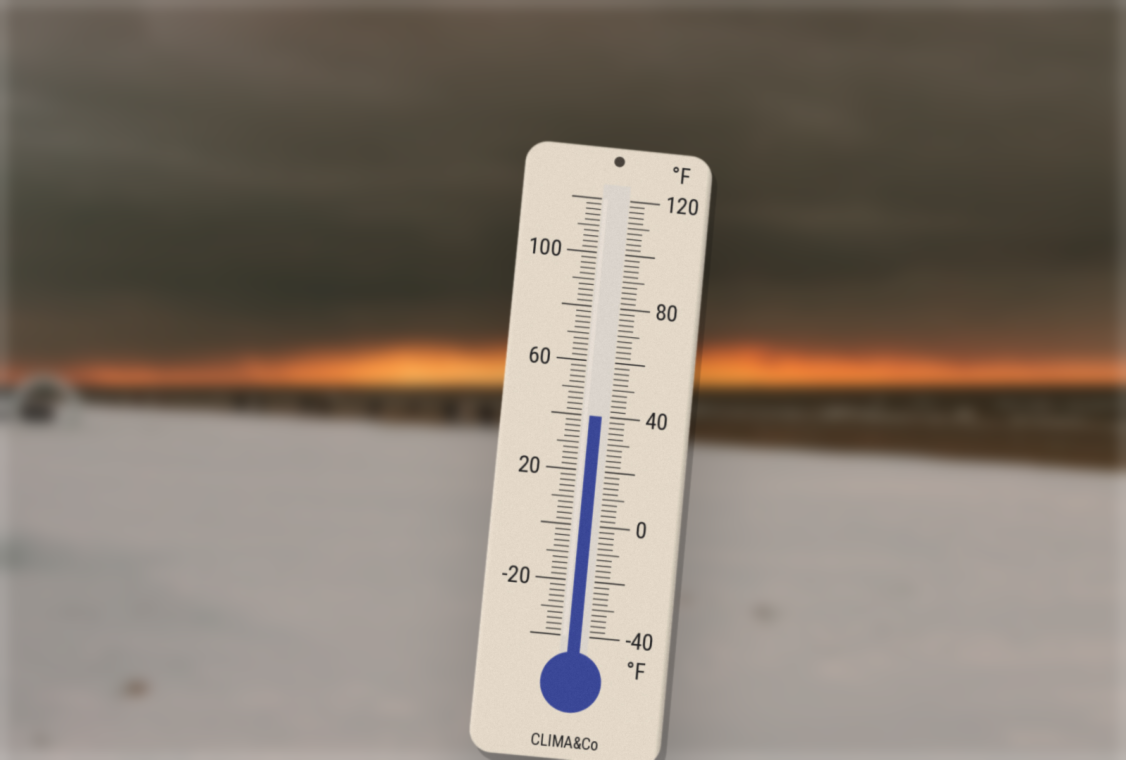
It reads 40 °F
